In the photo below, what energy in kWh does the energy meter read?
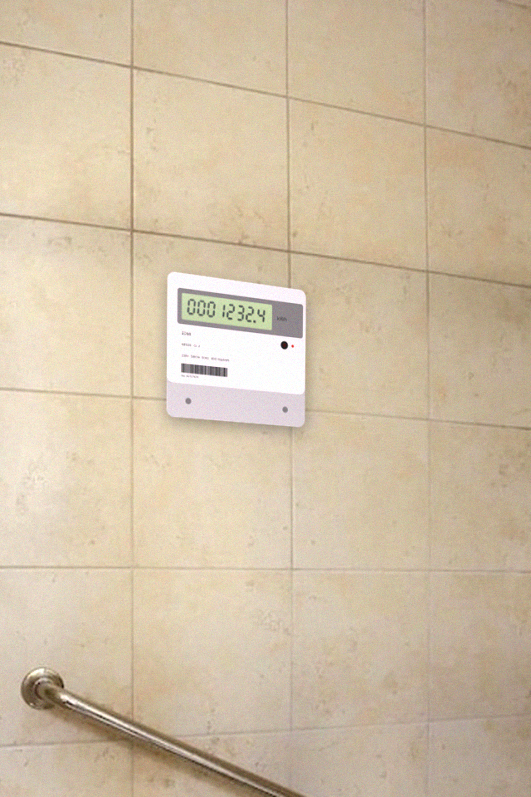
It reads 1232.4 kWh
